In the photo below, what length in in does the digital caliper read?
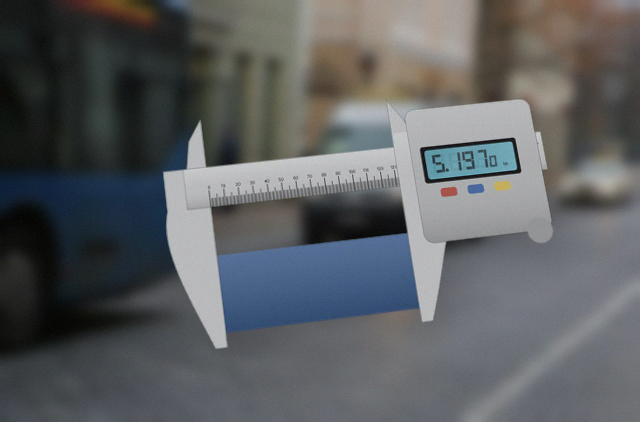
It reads 5.1970 in
